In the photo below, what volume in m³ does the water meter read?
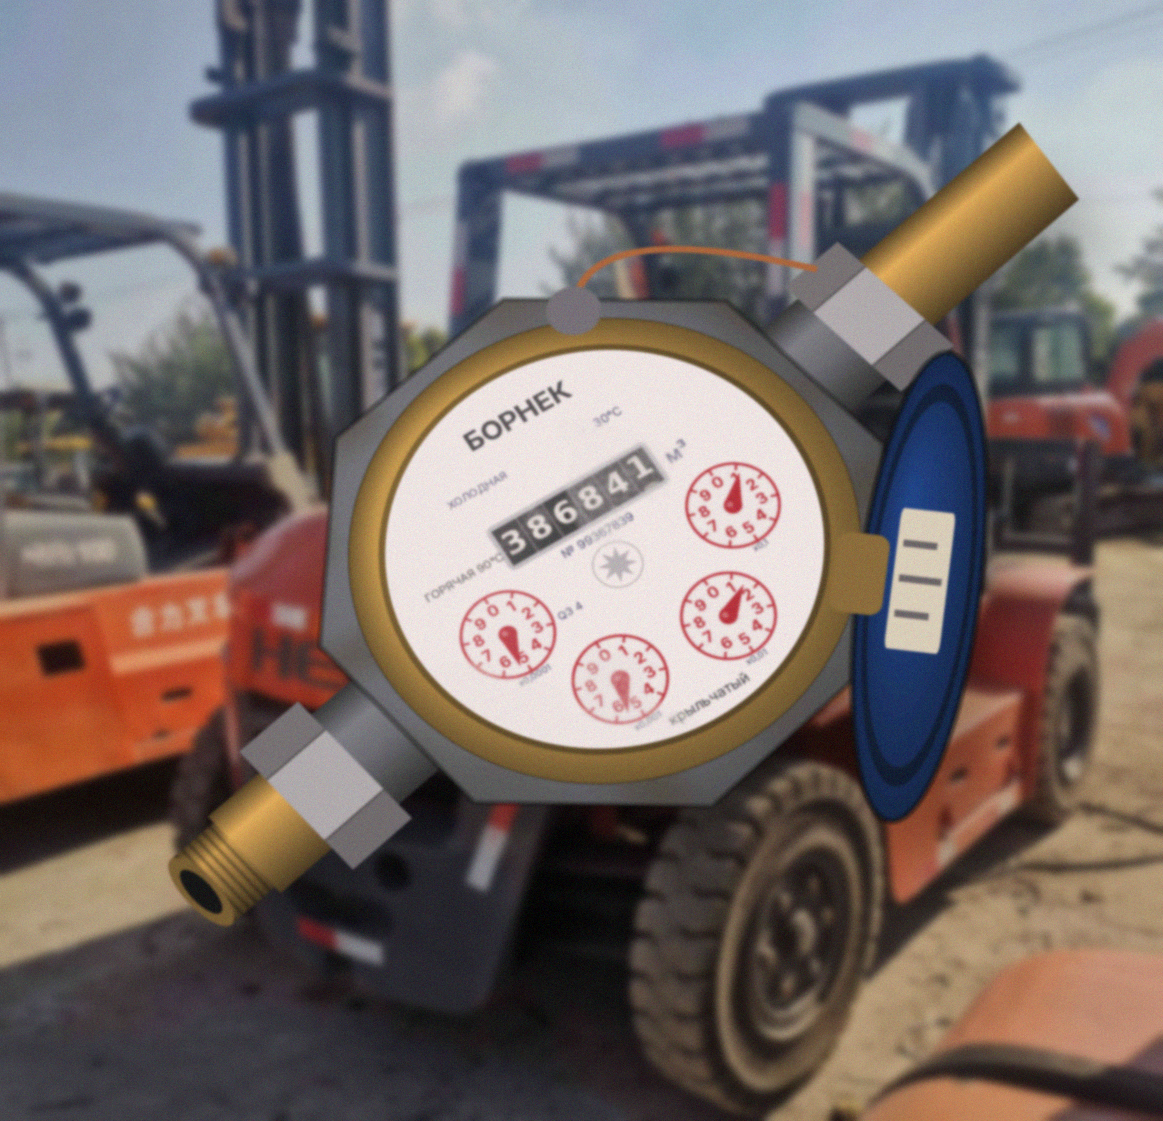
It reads 386841.1155 m³
